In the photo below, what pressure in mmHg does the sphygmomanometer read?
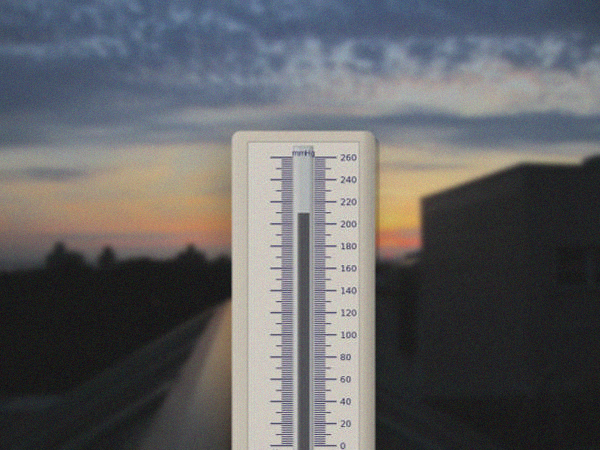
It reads 210 mmHg
